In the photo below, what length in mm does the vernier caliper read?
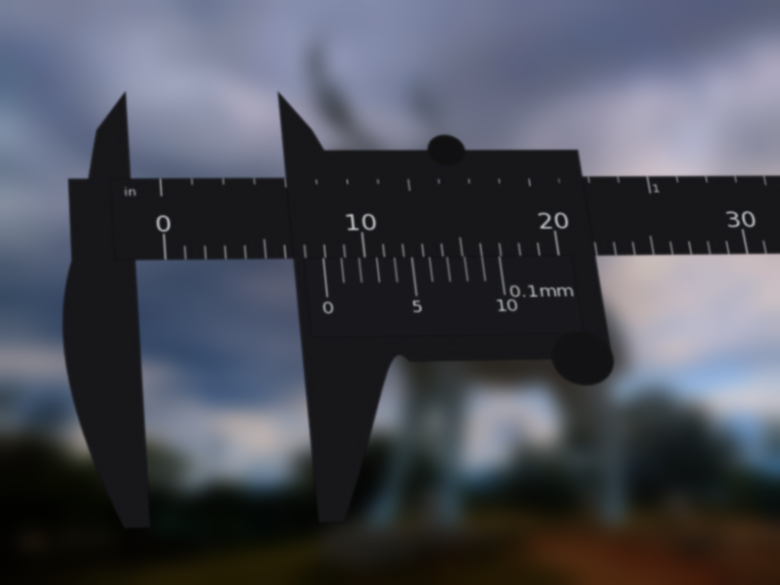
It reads 7.9 mm
